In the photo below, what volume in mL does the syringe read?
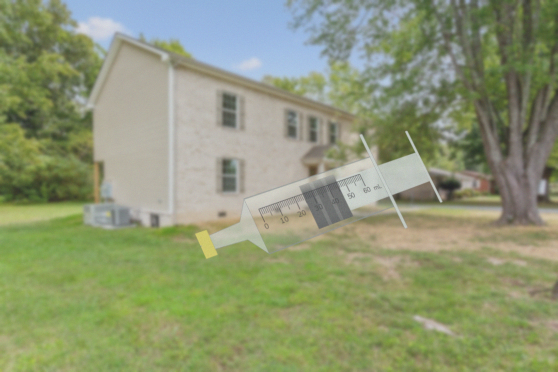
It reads 25 mL
